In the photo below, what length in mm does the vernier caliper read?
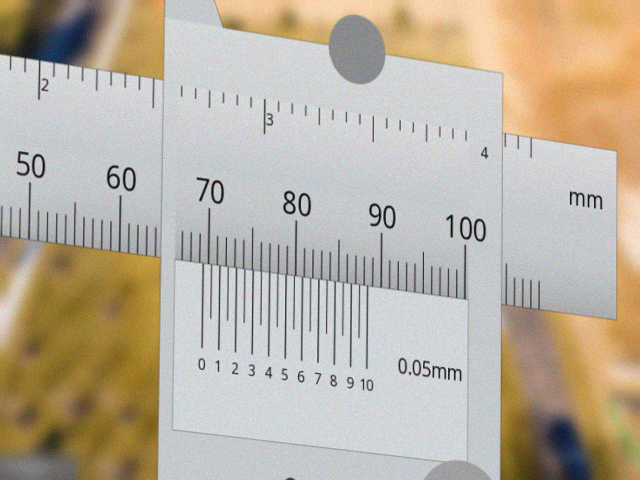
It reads 69.4 mm
